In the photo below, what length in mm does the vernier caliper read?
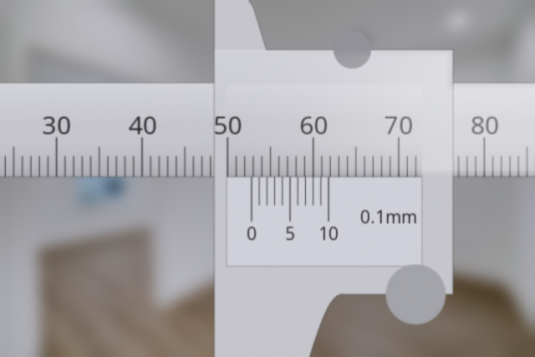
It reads 52.8 mm
